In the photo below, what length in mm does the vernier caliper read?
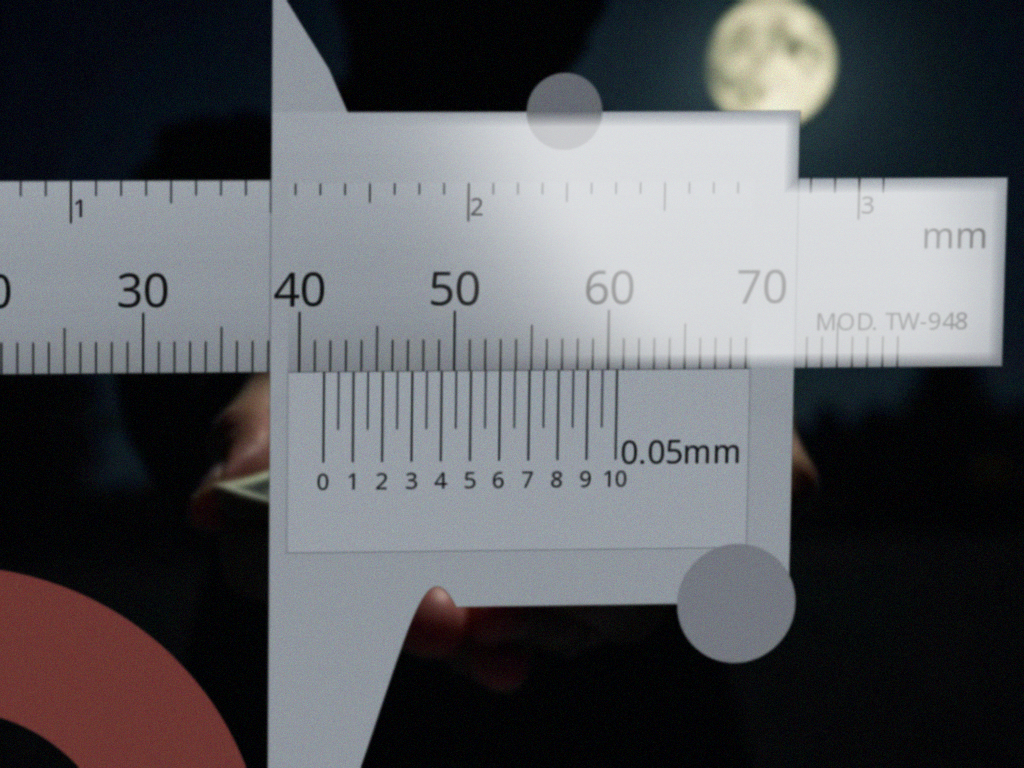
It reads 41.6 mm
